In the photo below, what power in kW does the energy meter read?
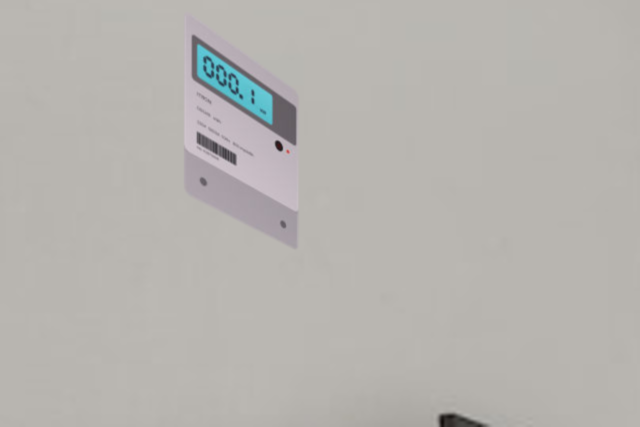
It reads 0.1 kW
